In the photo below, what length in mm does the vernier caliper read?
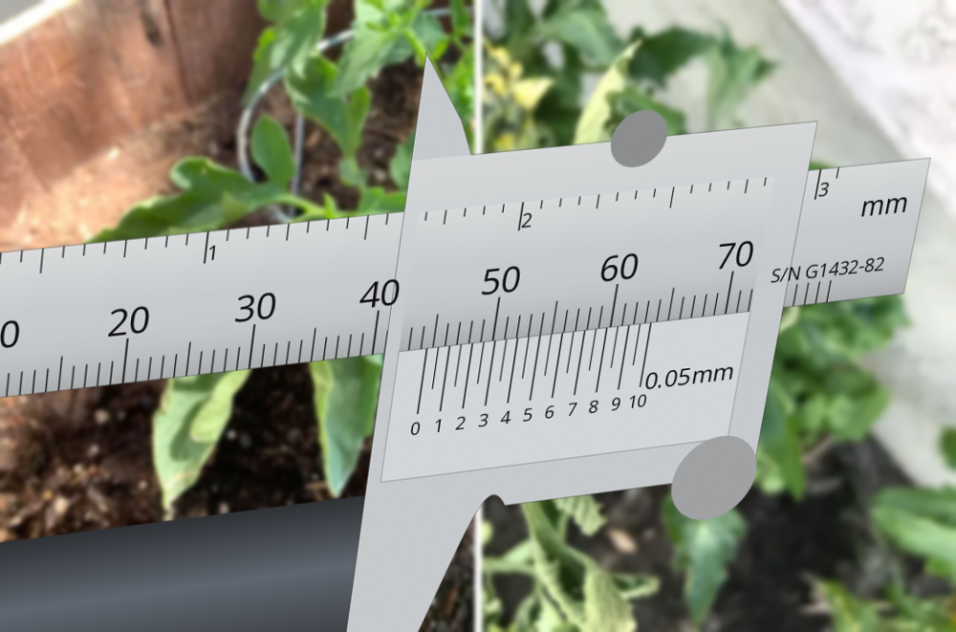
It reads 44.5 mm
